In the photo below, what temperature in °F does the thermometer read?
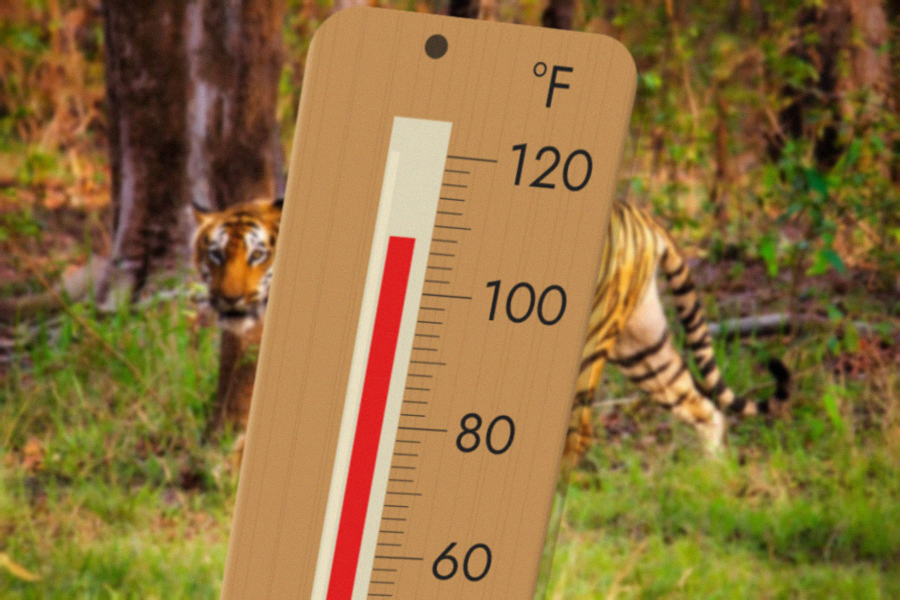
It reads 108 °F
